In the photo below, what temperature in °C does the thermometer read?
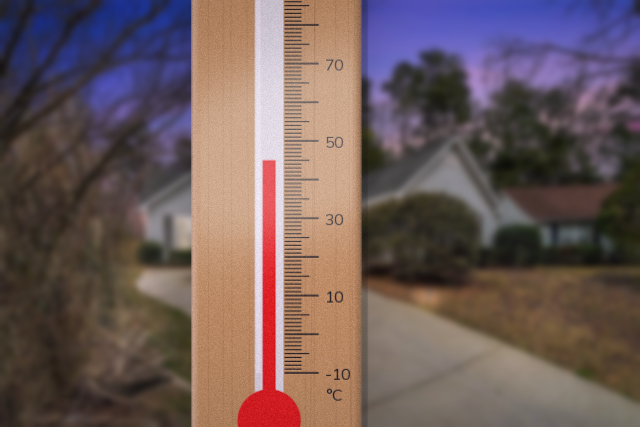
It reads 45 °C
